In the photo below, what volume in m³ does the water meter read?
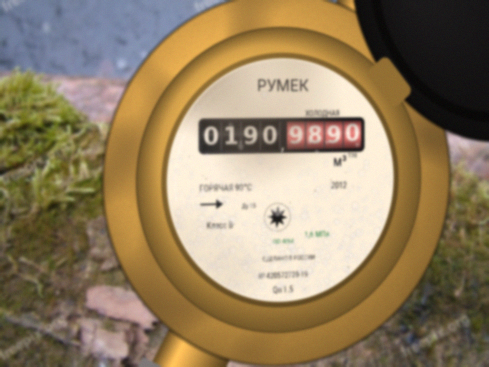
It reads 190.9890 m³
